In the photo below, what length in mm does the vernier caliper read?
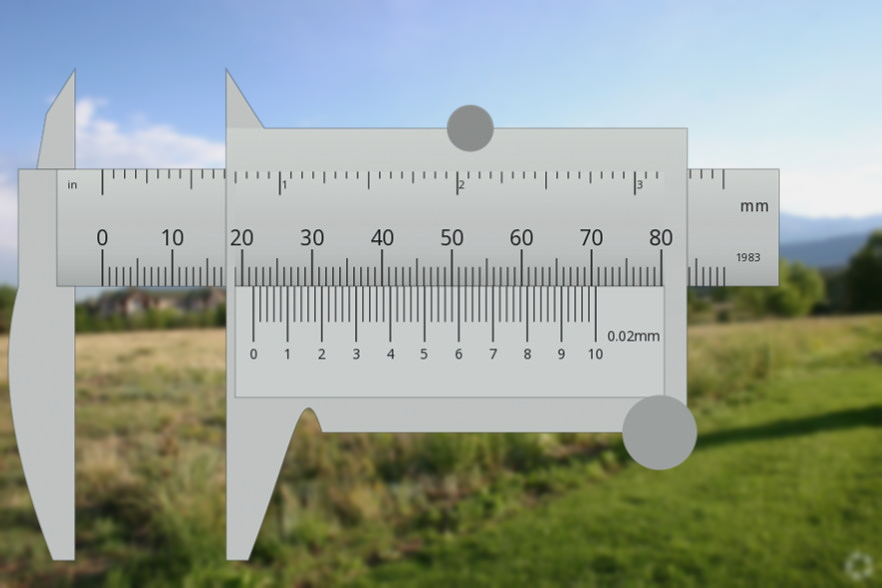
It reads 21.6 mm
